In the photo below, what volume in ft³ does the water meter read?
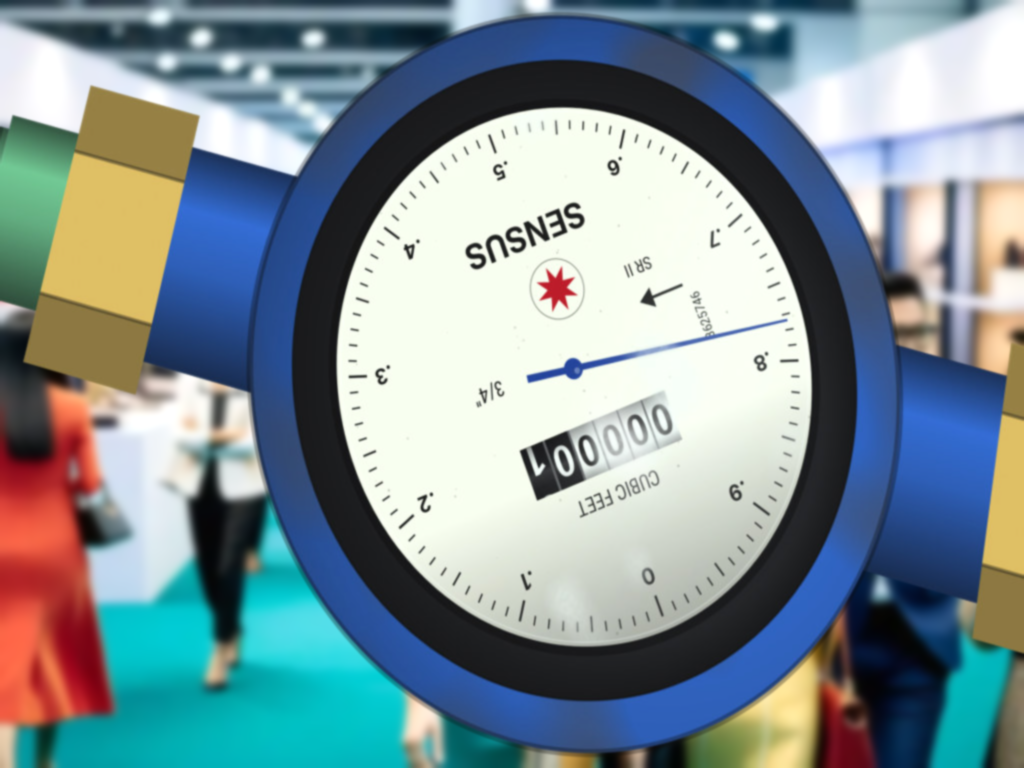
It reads 0.77 ft³
